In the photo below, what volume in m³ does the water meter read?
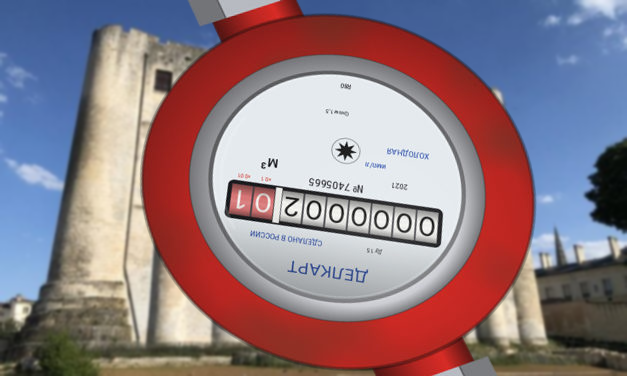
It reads 2.01 m³
